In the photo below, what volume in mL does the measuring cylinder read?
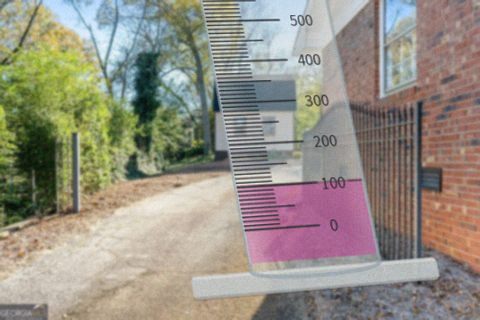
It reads 100 mL
